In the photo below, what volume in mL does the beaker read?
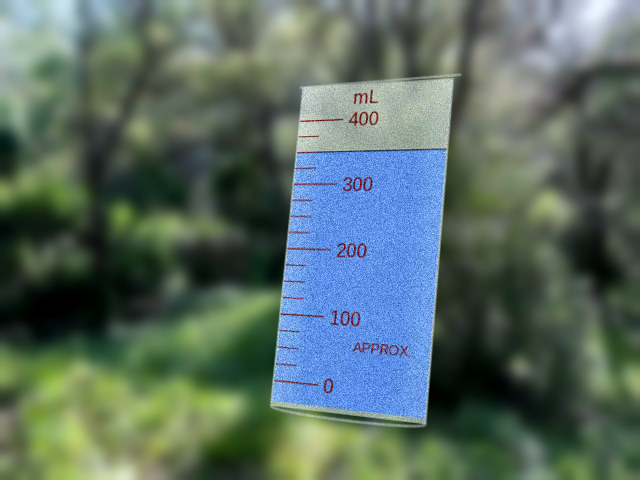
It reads 350 mL
